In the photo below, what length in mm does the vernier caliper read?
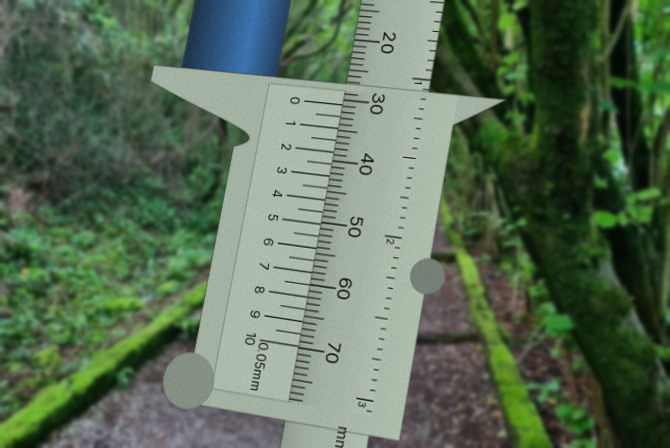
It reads 30.8 mm
